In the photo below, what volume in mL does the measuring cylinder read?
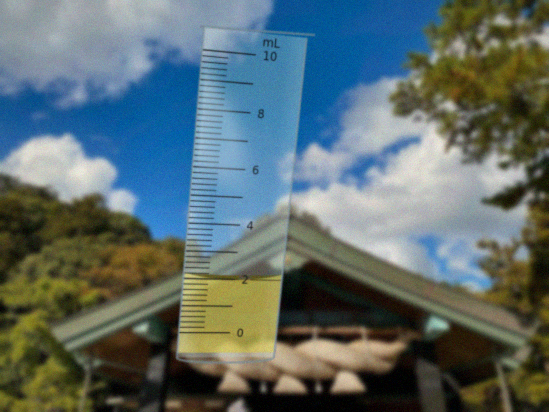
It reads 2 mL
